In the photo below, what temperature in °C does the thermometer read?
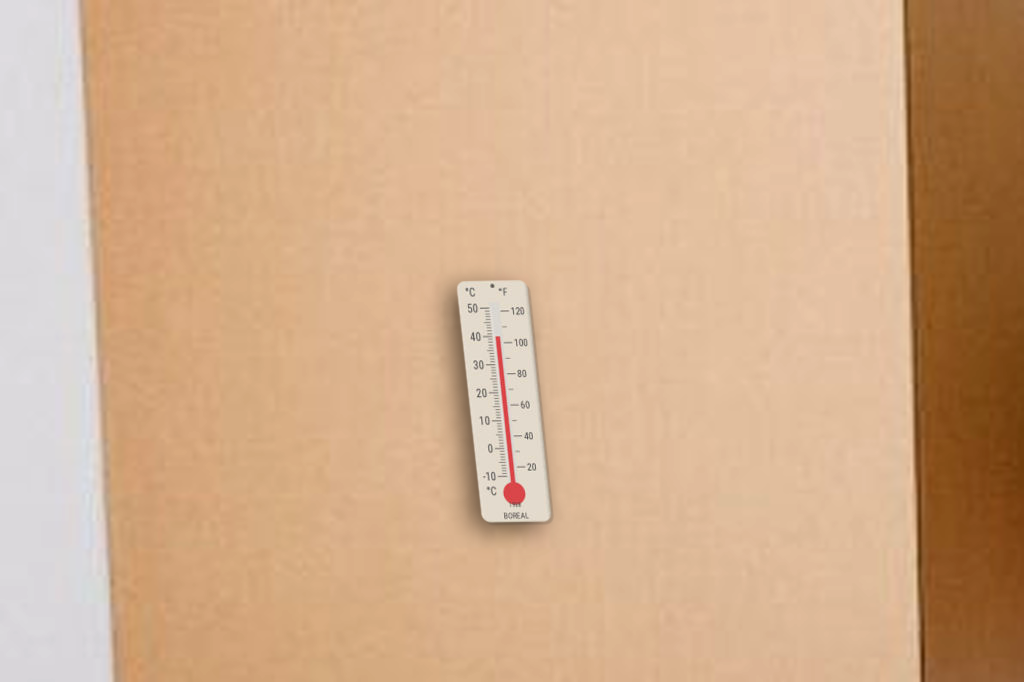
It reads 40 °C
